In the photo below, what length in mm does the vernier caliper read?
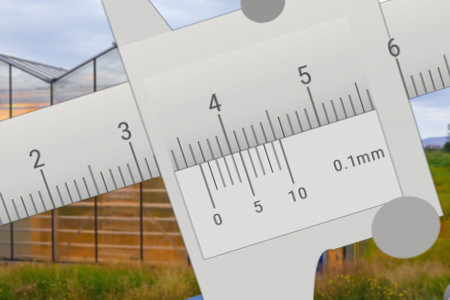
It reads 36.4 mm
